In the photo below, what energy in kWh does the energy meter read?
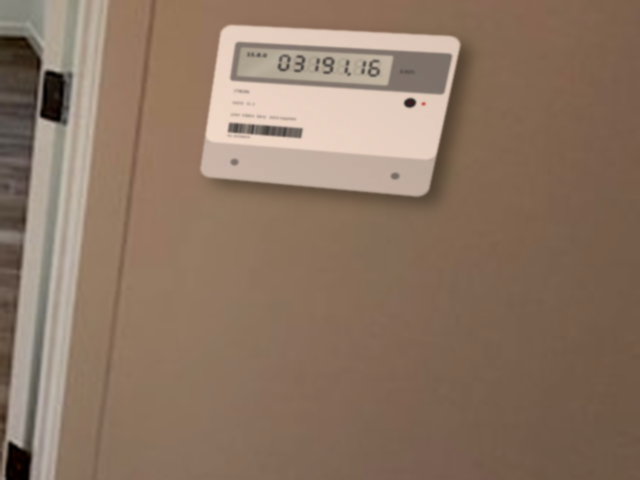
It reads 3191.16 kWh
